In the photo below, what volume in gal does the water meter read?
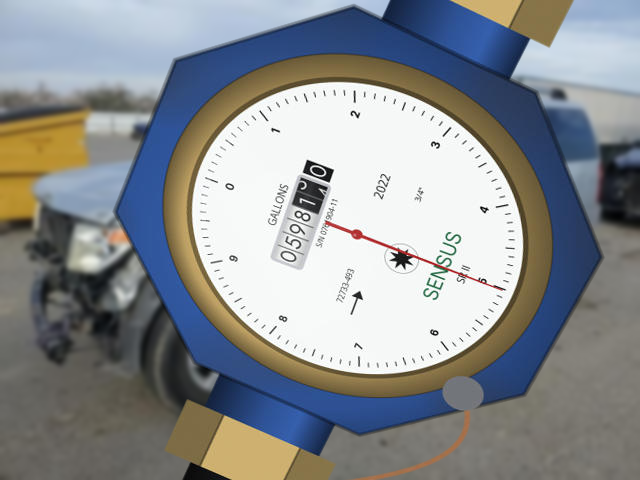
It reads 598135.0 gal
